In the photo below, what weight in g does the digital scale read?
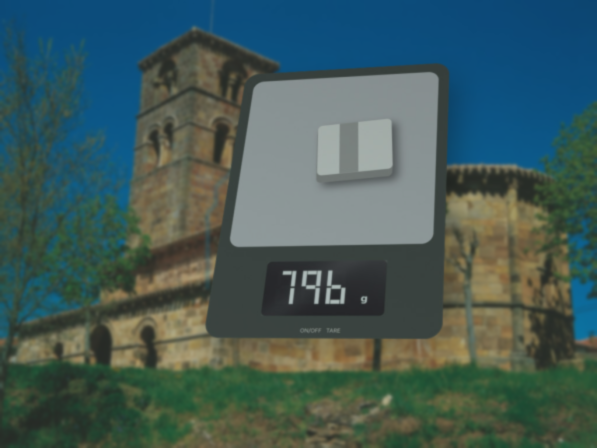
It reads 796 g
